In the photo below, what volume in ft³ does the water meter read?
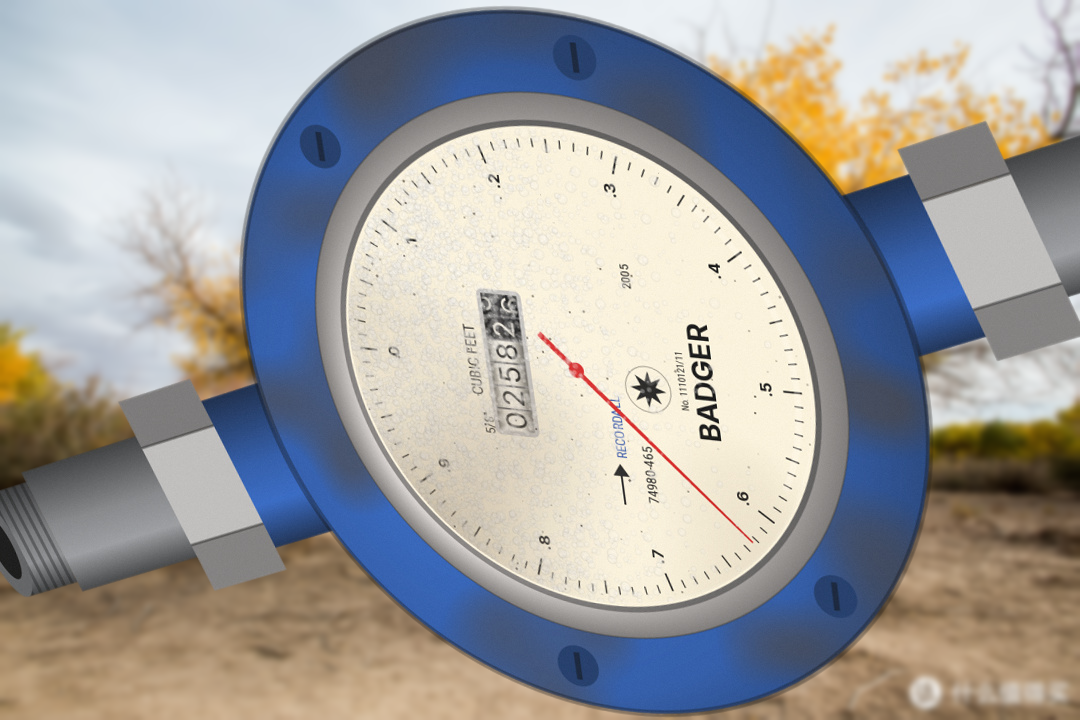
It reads 25825.62 ft³
